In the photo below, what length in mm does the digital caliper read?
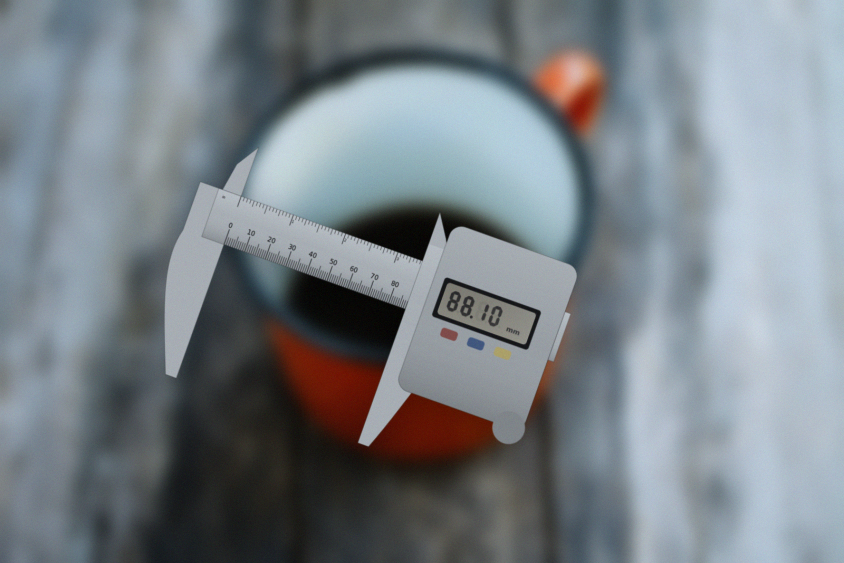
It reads 88.10 mm
